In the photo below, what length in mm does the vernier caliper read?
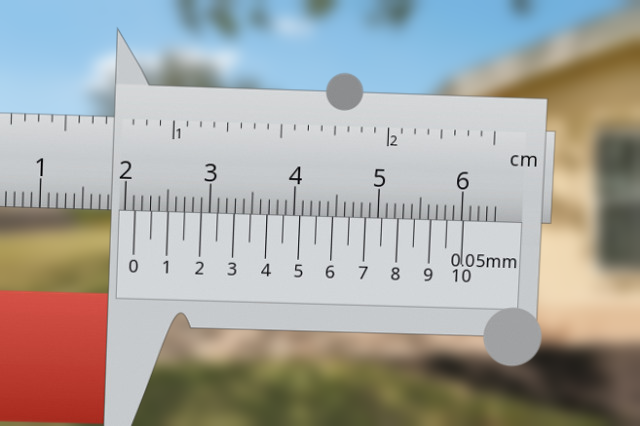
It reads 21.2 mm
